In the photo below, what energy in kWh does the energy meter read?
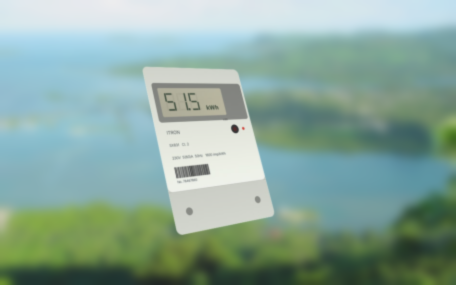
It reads 51.5 kWh
